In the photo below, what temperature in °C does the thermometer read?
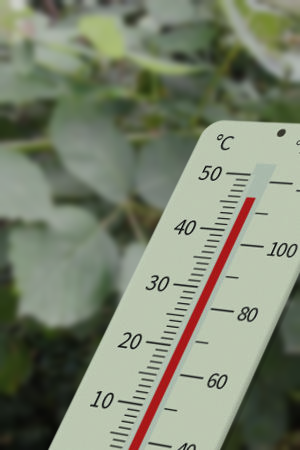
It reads 46 °C
